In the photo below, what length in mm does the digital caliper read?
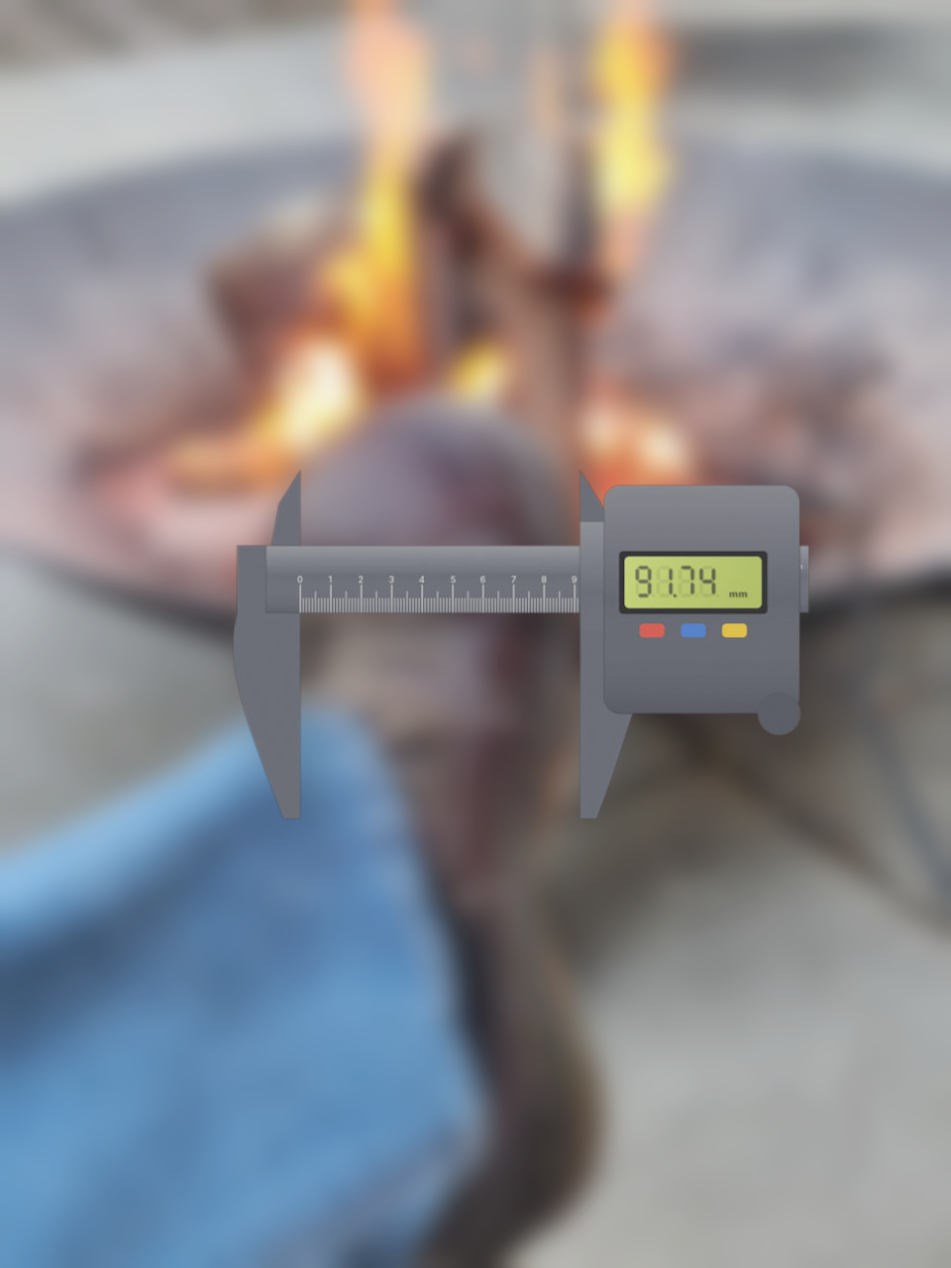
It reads 91.74 mm
